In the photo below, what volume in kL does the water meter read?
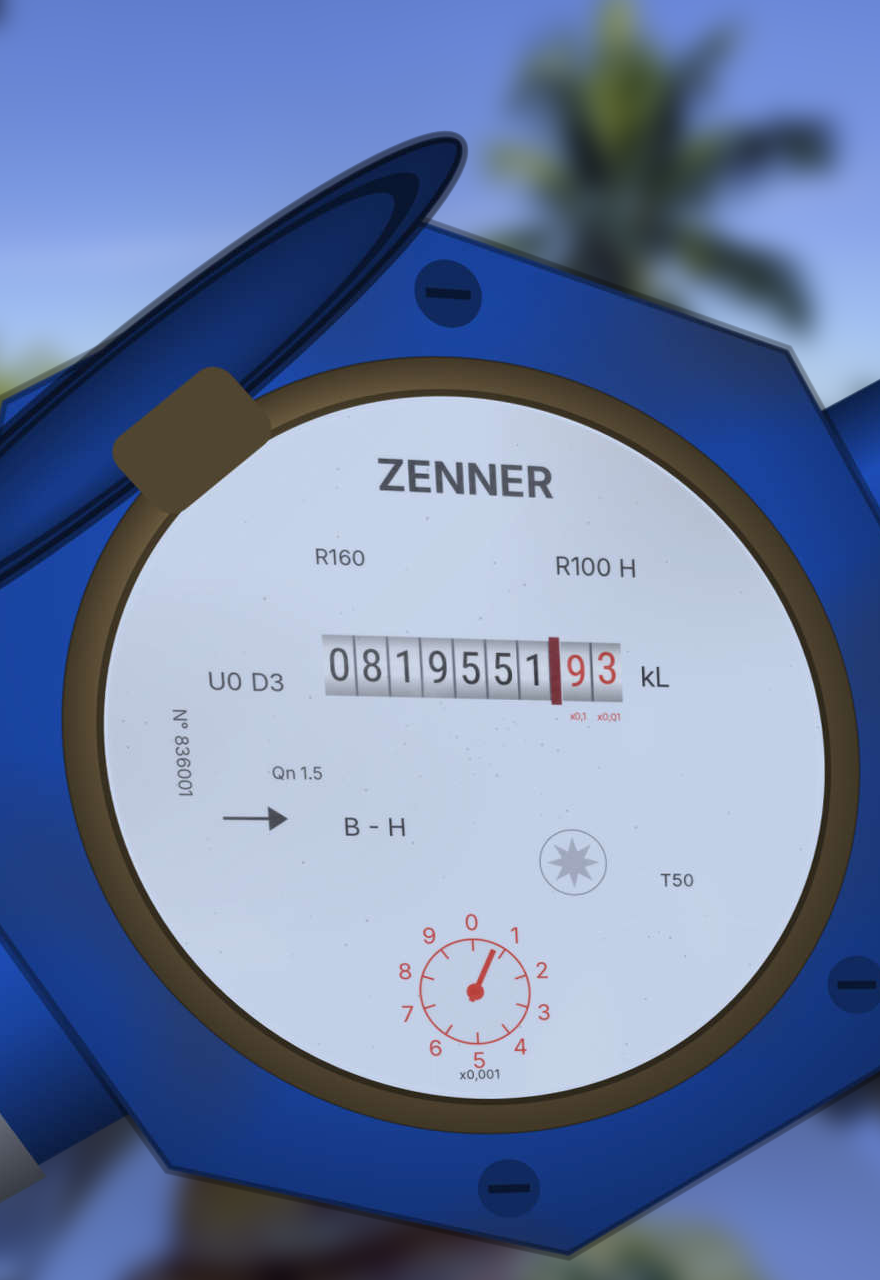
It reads 819551.930 kL
